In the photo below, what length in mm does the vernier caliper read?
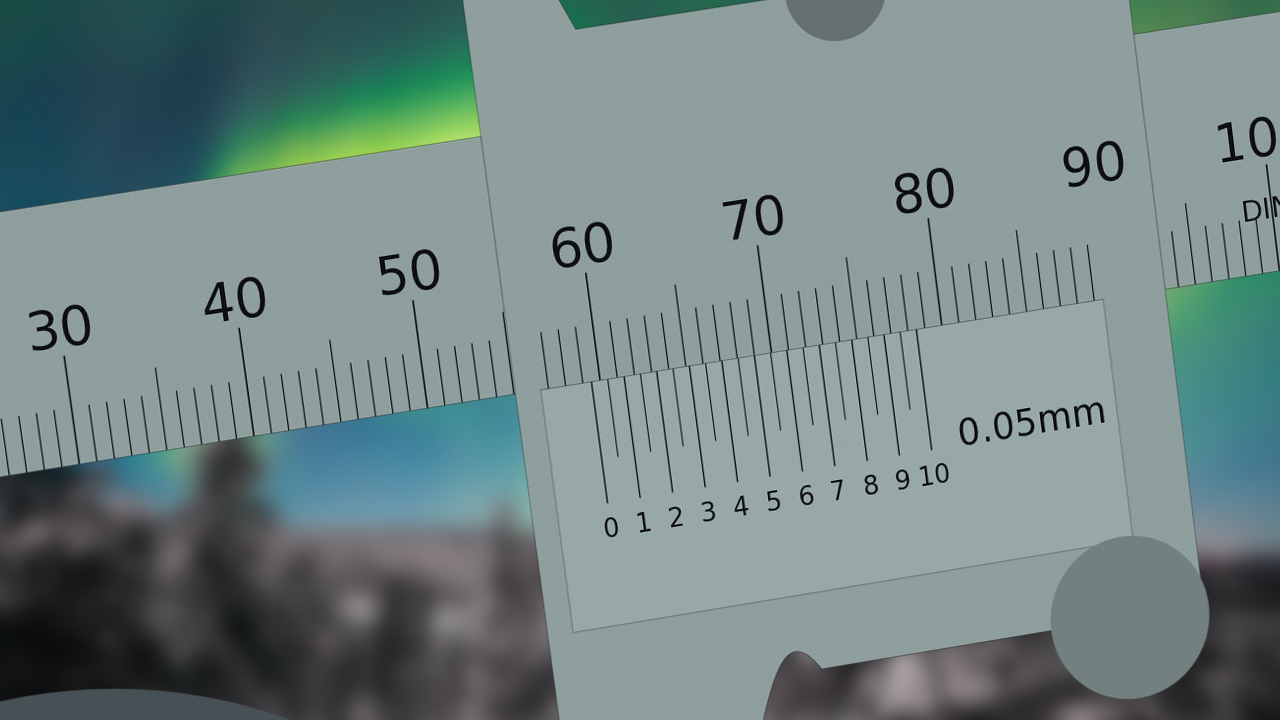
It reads 59.5 mm
